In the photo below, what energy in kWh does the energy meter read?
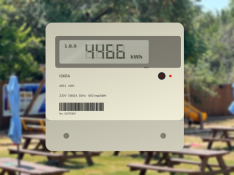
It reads 4466 kWh
